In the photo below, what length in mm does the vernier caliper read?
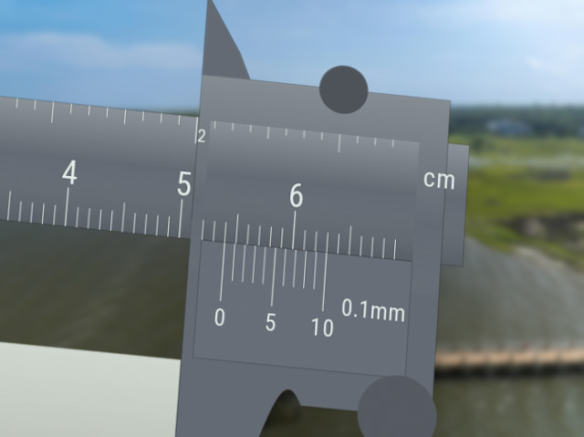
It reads 54.0 mm
